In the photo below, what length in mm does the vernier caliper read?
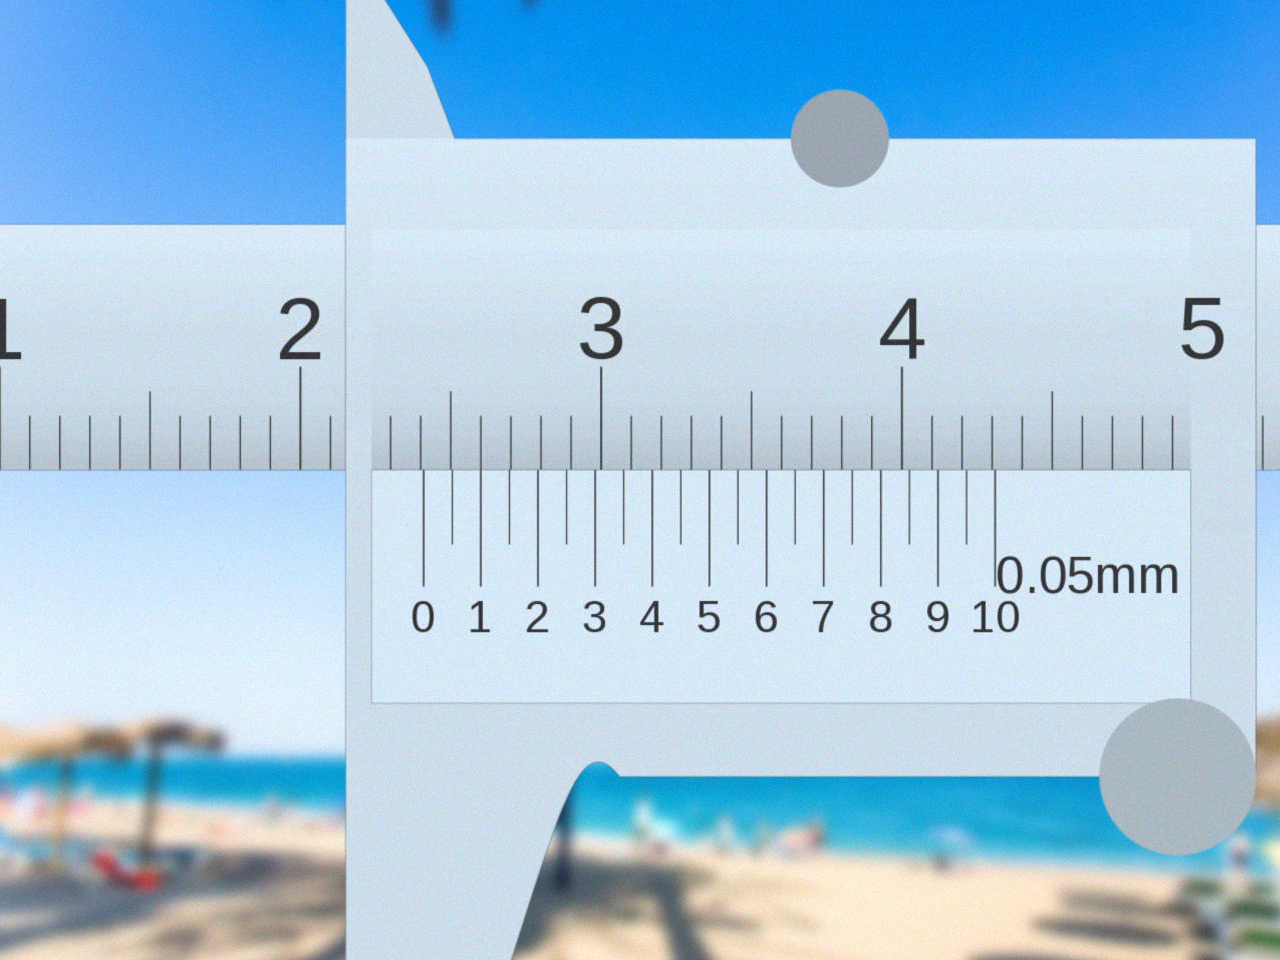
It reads 24.10 mm
